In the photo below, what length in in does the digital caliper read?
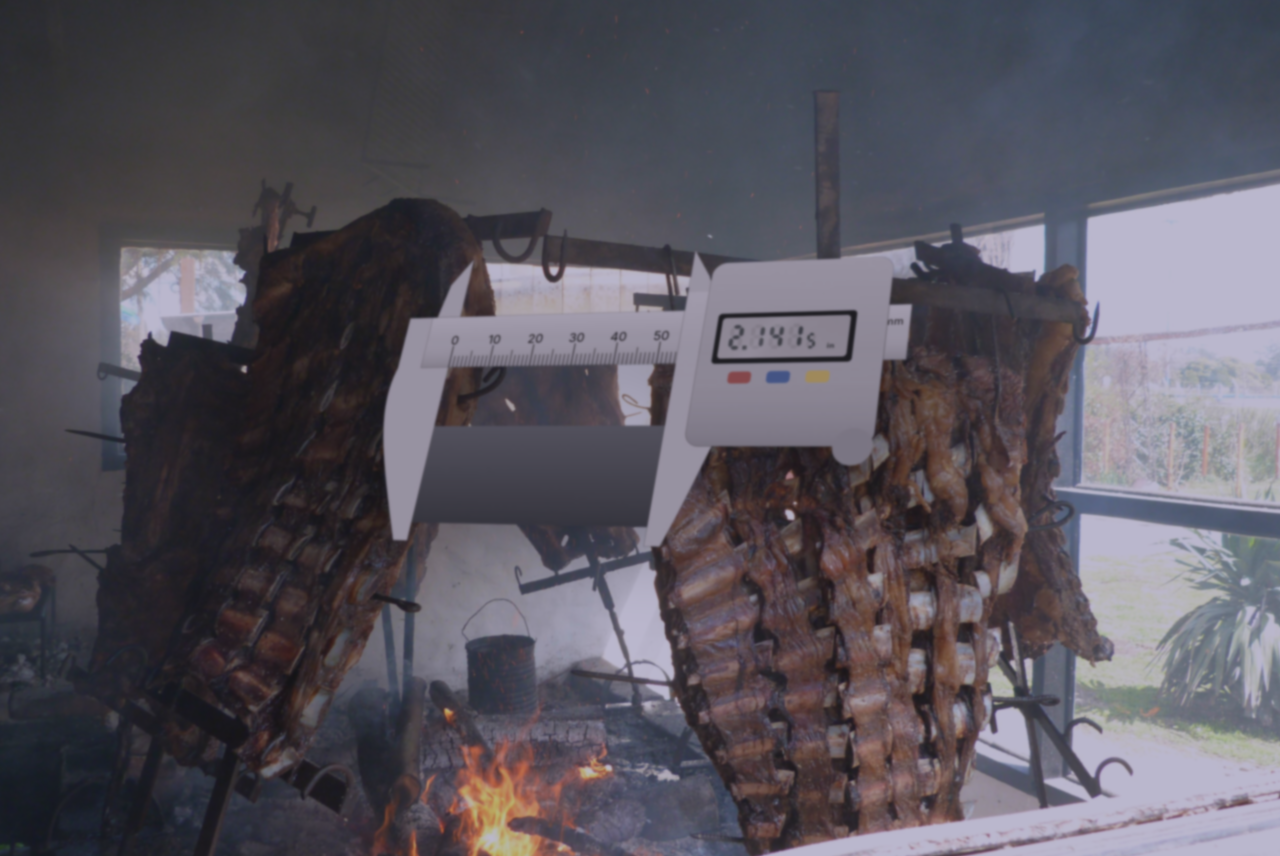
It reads 2.1415 in
